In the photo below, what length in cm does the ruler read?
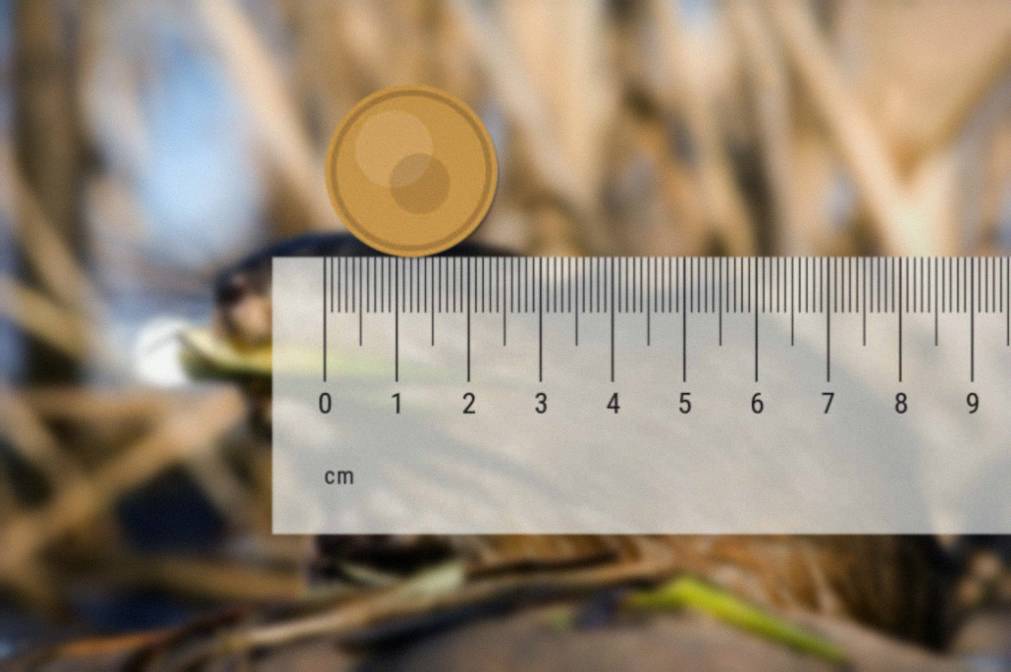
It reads 2.4 cm
